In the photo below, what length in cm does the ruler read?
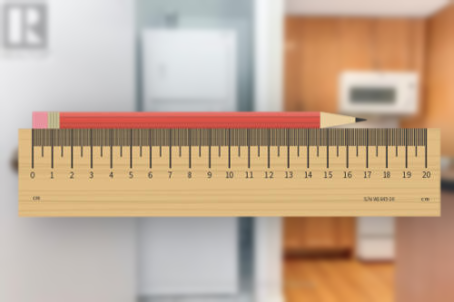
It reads 17 cm
